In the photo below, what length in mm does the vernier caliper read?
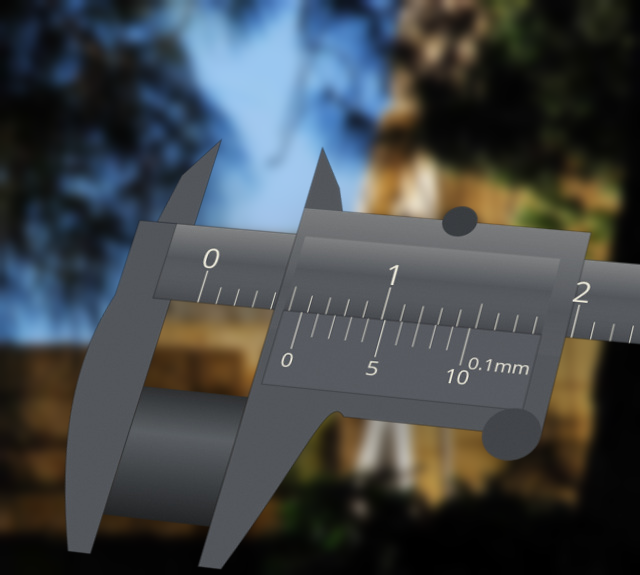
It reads 5.7 mm
